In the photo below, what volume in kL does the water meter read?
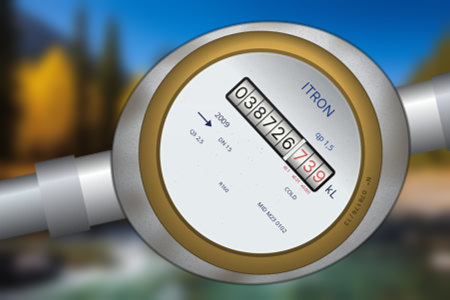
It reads 38726.739 kL
